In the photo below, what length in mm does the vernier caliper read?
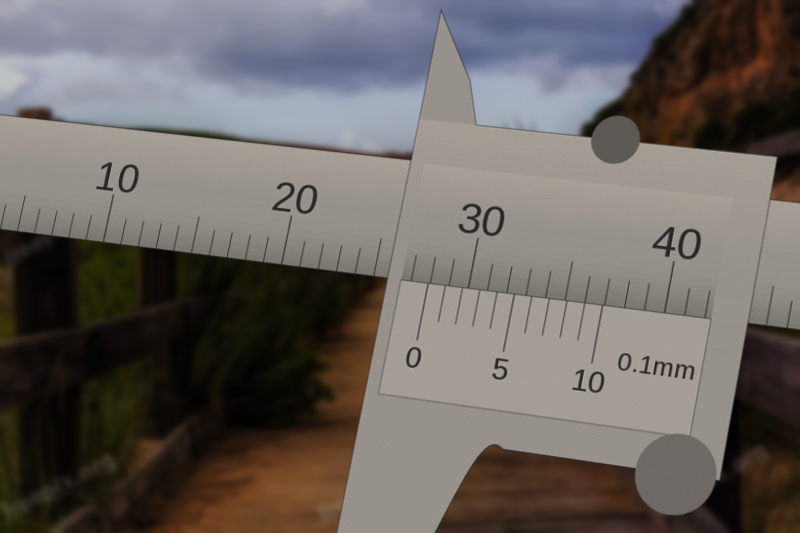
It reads 27.9 mm
